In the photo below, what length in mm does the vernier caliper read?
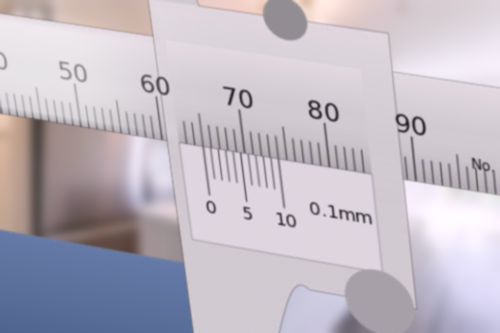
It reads 65.0 mm
